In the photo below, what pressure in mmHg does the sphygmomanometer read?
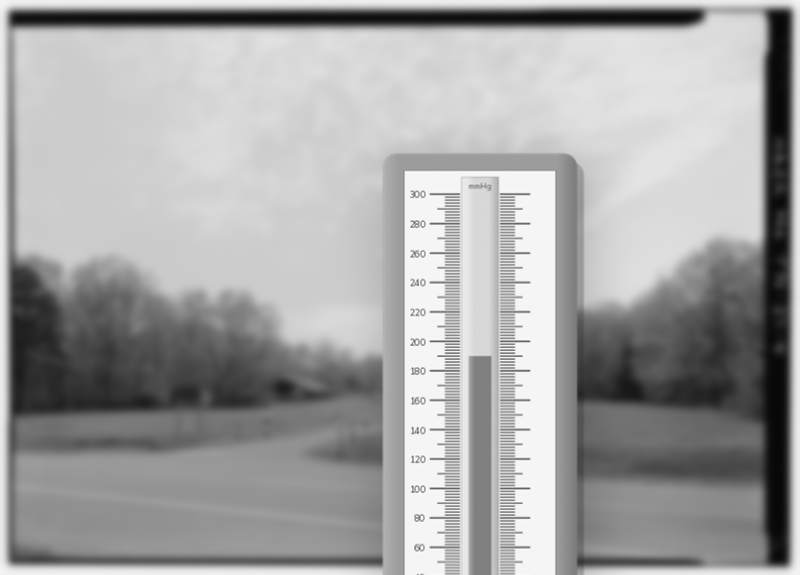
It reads 190 mmHg
